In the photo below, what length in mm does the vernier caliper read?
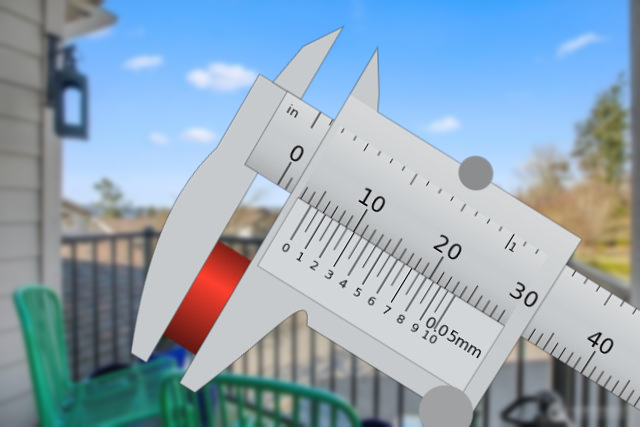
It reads 4.4 mm
